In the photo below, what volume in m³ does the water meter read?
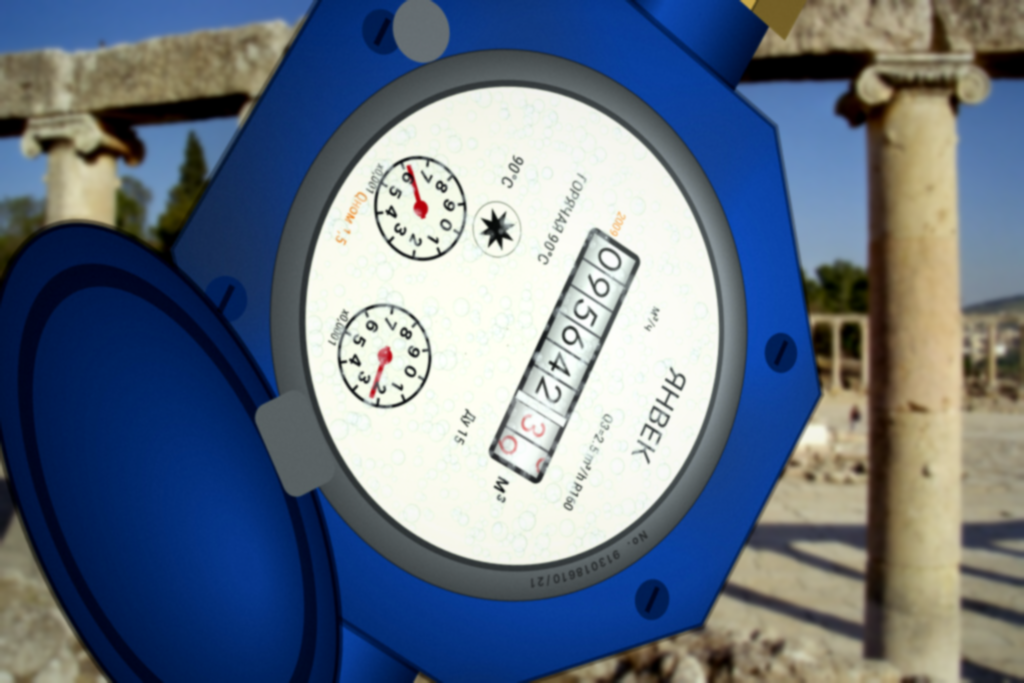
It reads 95642.3862 m³
